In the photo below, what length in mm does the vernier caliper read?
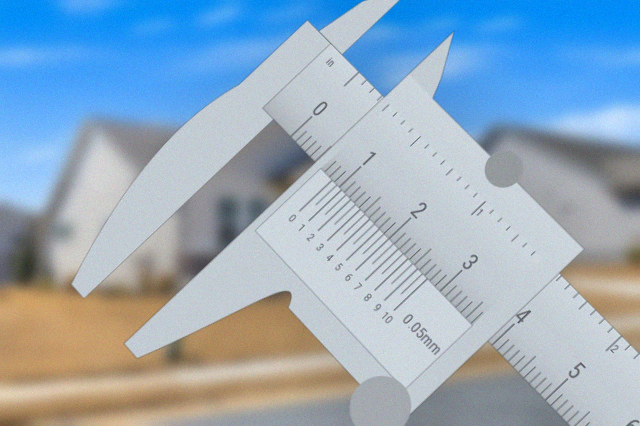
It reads 8.6 mm
